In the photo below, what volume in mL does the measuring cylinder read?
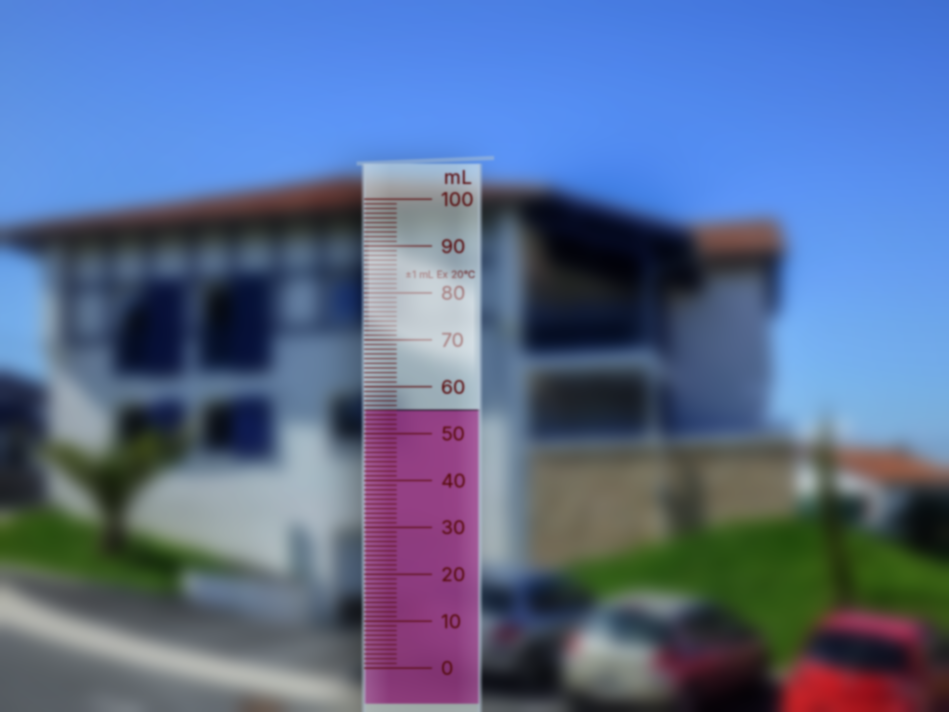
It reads 55 mL
